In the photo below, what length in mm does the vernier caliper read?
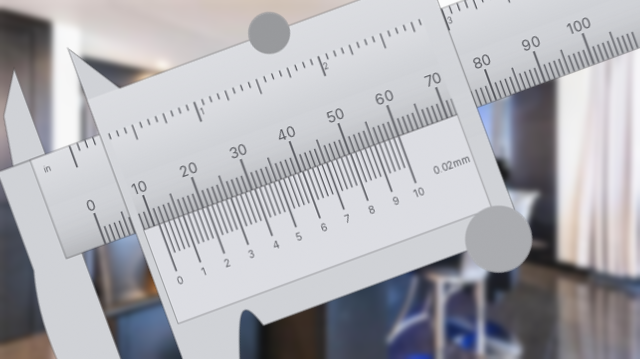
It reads 11.0 mm
